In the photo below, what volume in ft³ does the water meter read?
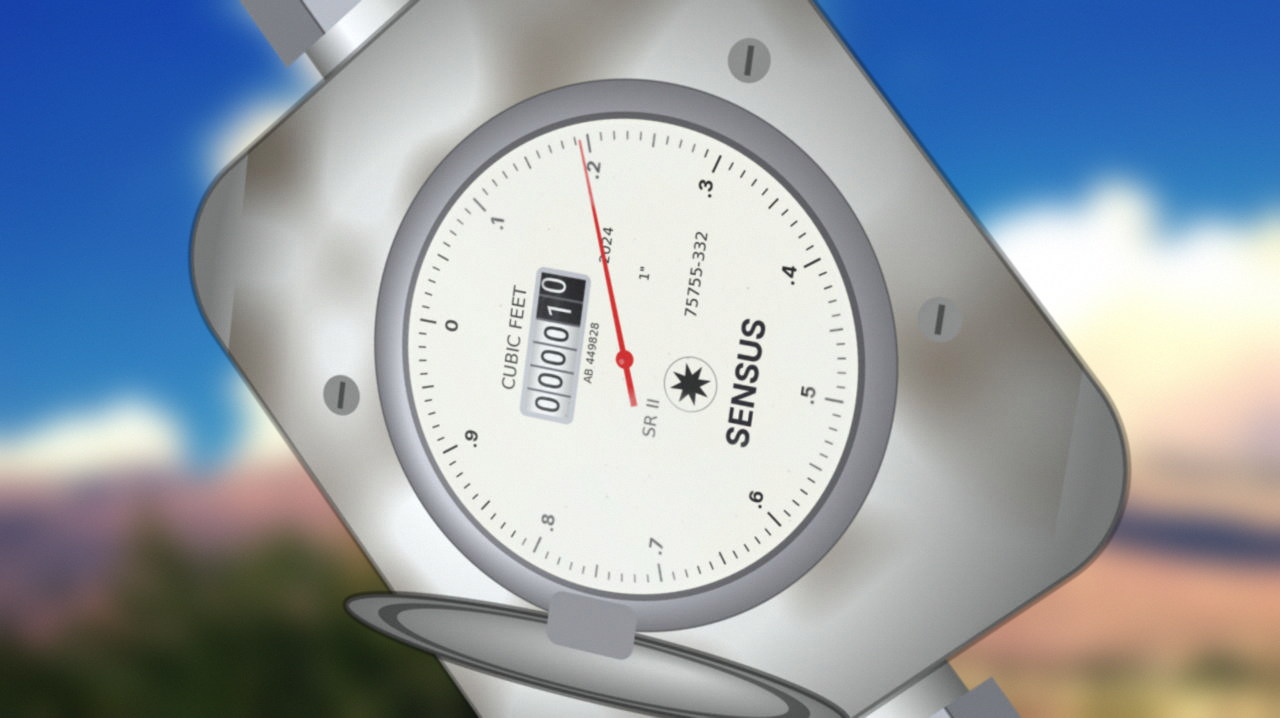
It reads 10.19 ft³
